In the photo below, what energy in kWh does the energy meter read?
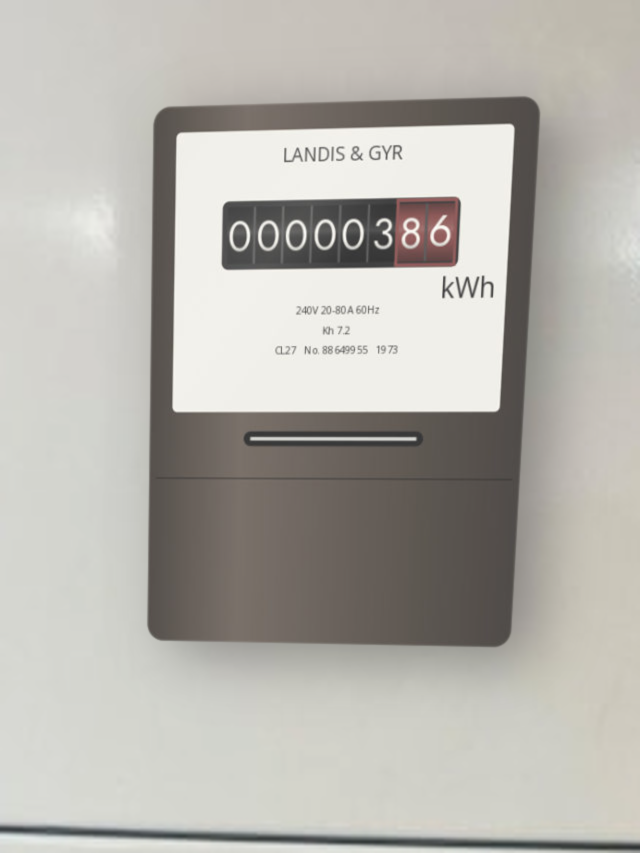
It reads 3.86 kWh
